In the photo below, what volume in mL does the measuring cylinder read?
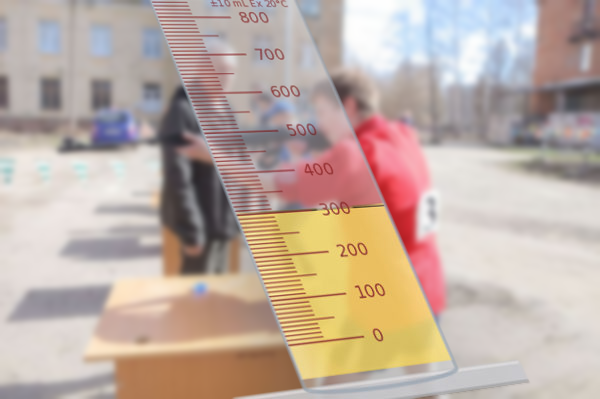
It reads 300 mL
